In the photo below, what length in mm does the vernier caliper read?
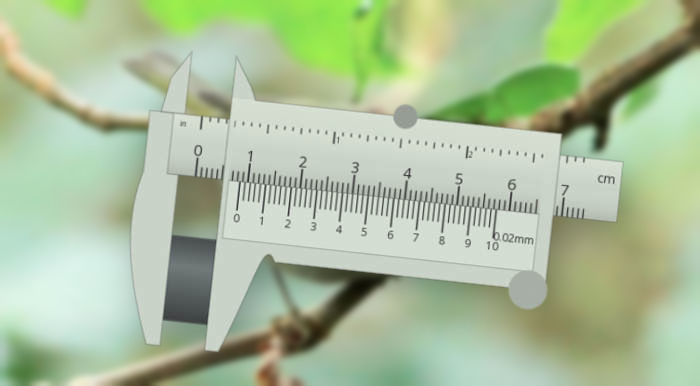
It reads 8.5 mm
